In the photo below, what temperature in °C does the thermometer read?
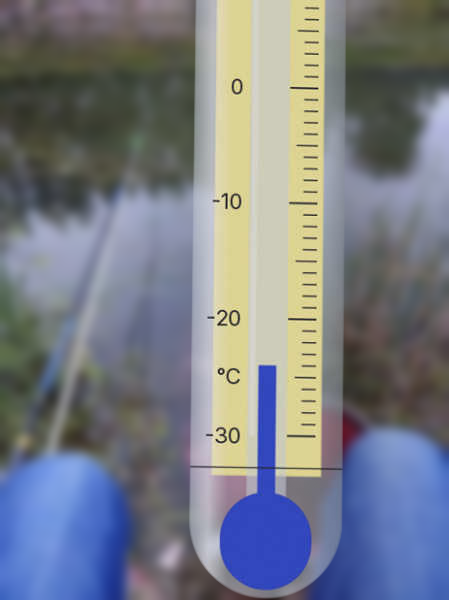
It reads -24 °C
